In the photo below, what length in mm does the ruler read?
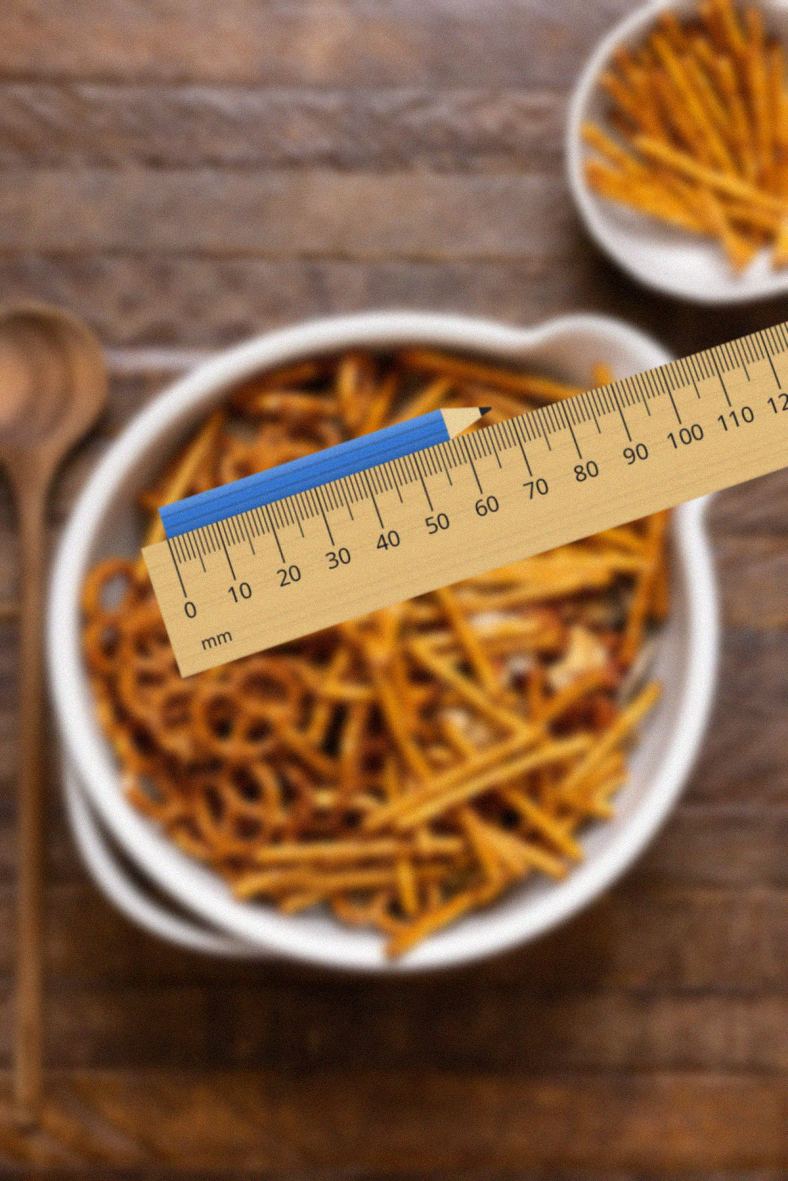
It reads 67 mm
